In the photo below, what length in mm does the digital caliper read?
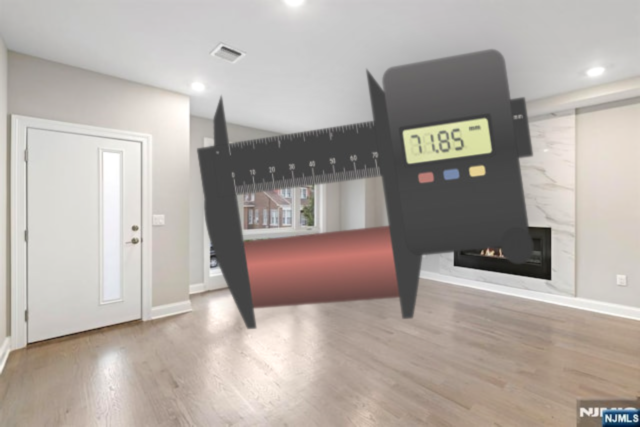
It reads 71.85 mm
